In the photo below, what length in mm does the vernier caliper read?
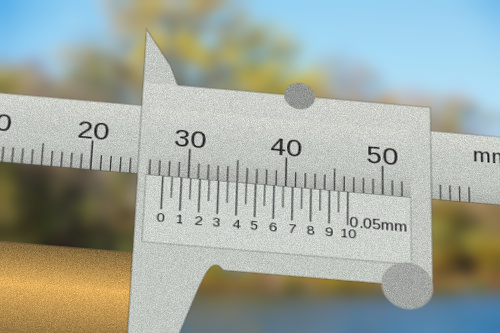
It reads 27.4 mm
